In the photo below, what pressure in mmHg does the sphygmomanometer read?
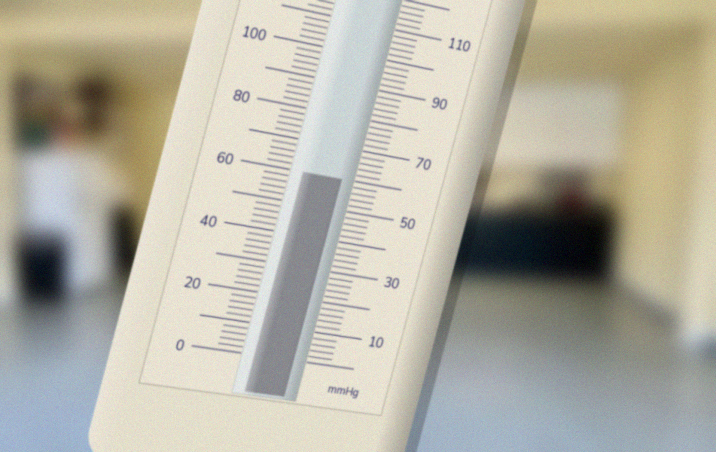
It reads 60 mmHg
